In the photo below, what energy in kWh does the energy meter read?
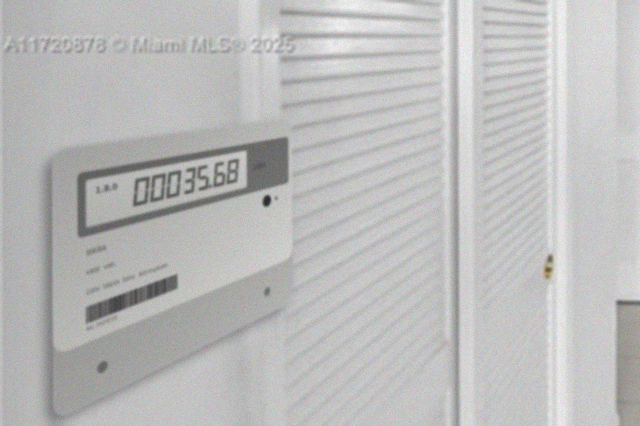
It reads 35.68 kWh
